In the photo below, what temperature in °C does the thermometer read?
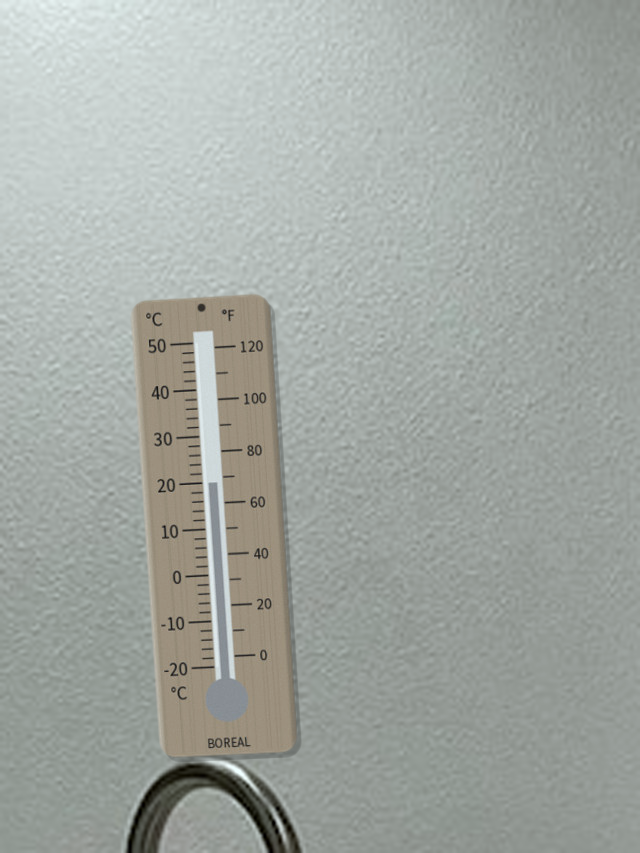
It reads 20 °C
